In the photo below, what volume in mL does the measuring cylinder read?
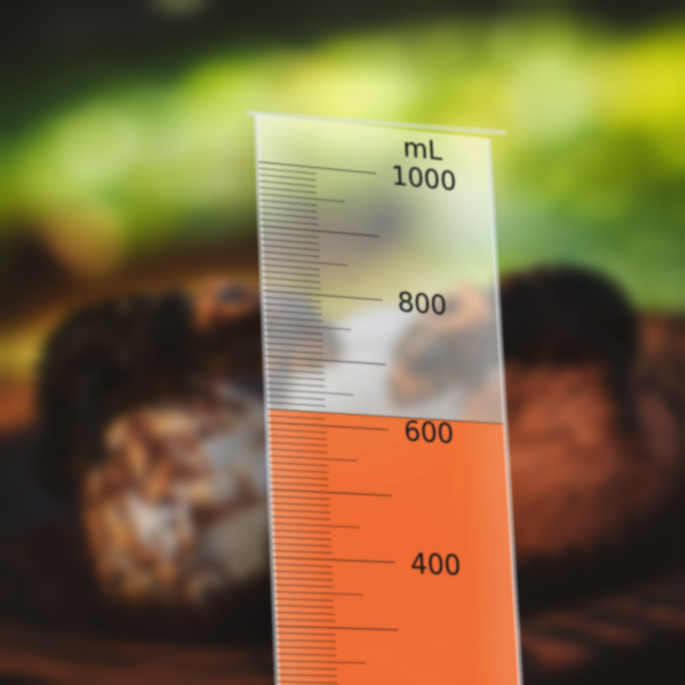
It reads 620 mL
